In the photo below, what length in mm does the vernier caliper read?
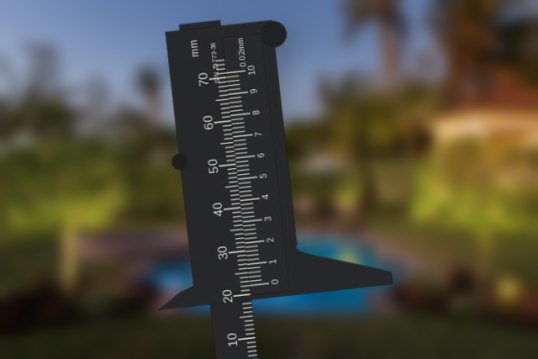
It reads 22.0 mm
